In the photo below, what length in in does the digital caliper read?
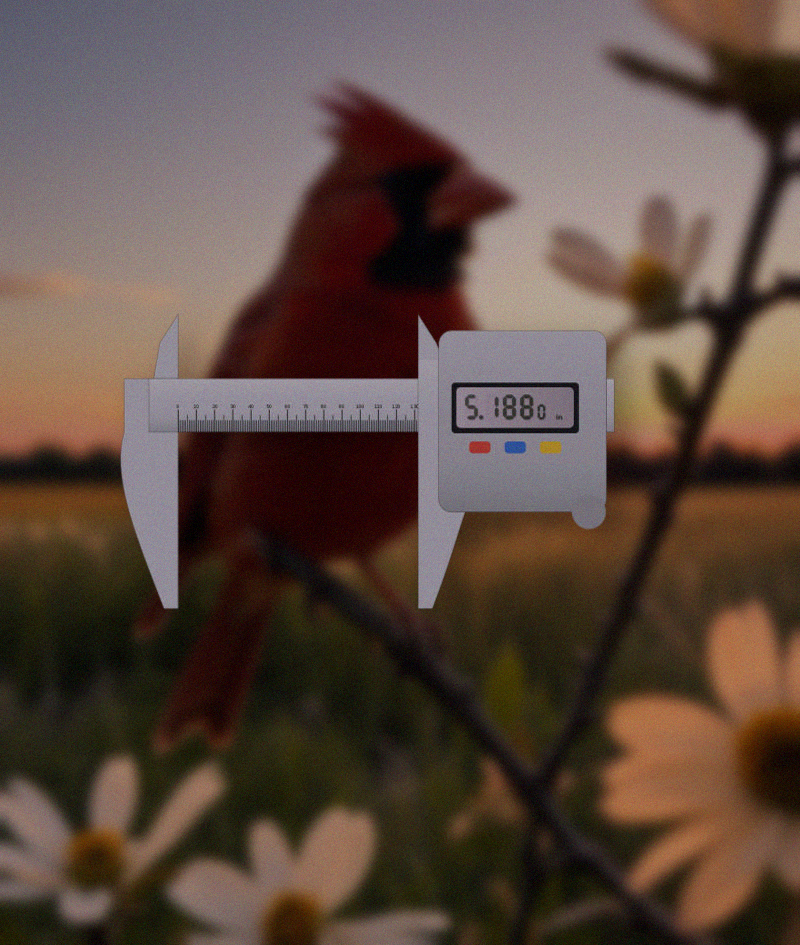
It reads 5.1880 in
